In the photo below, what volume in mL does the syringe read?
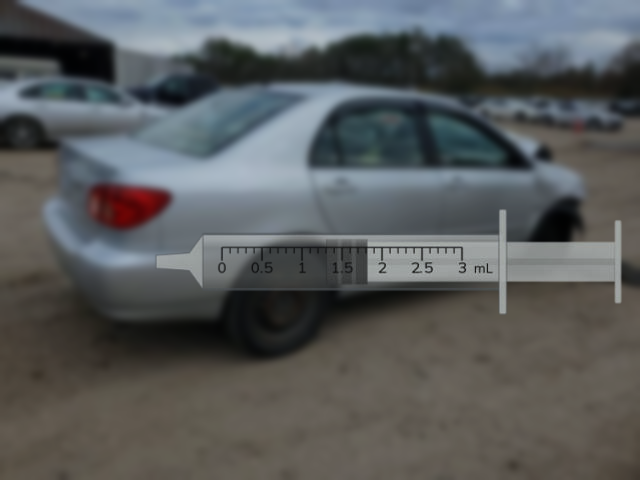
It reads 1.3 mL
